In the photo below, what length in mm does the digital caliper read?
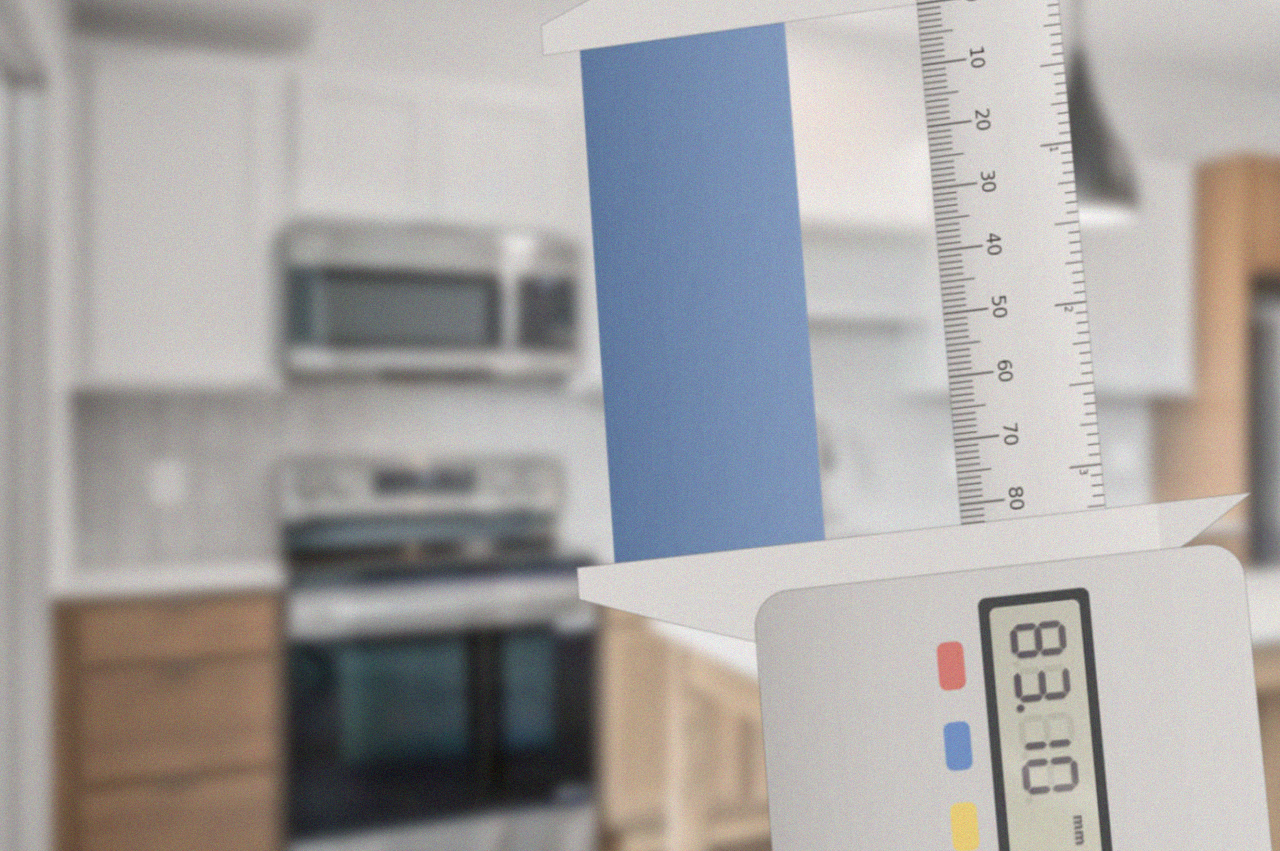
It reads 83.10 mm
